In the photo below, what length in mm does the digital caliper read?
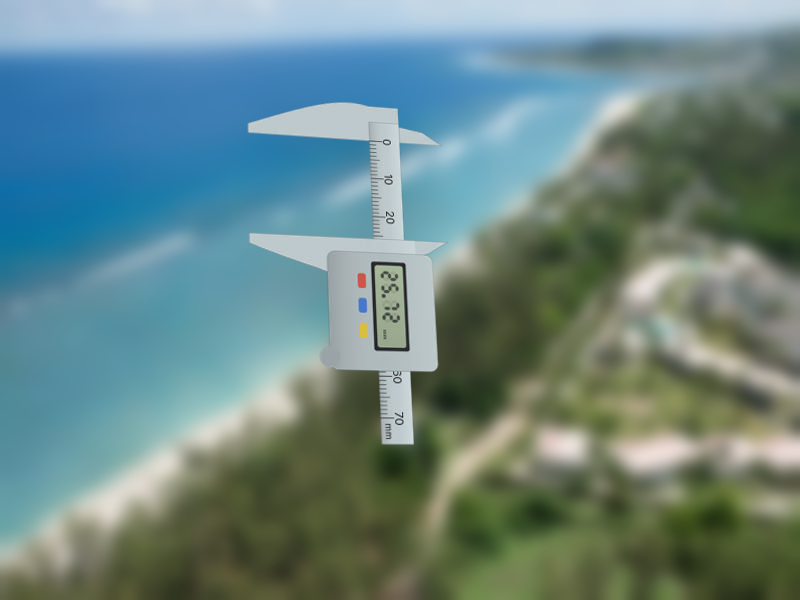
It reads 25.72 mm
